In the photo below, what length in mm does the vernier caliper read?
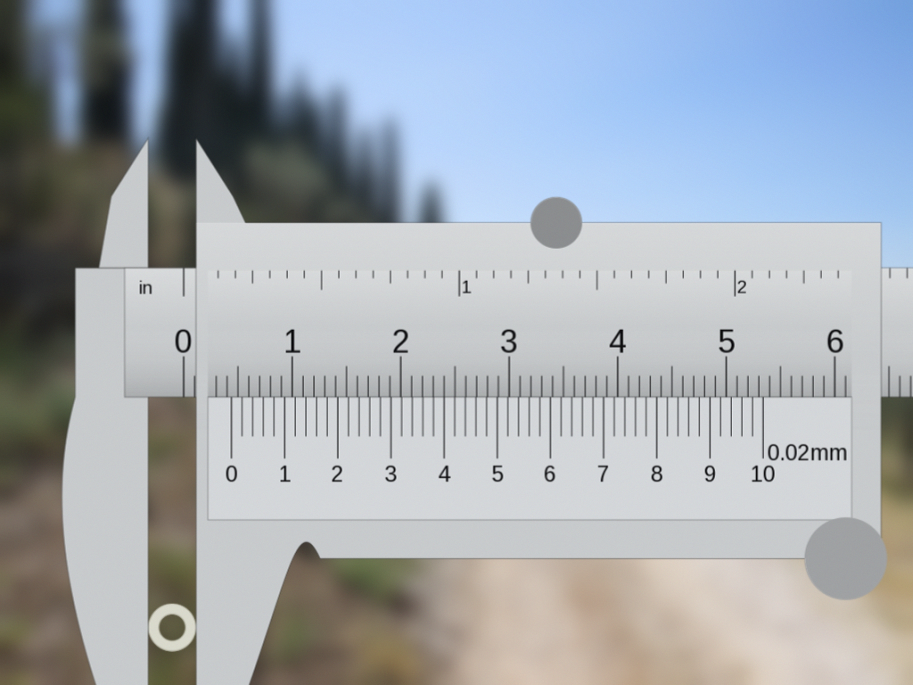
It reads 4.4 mm
